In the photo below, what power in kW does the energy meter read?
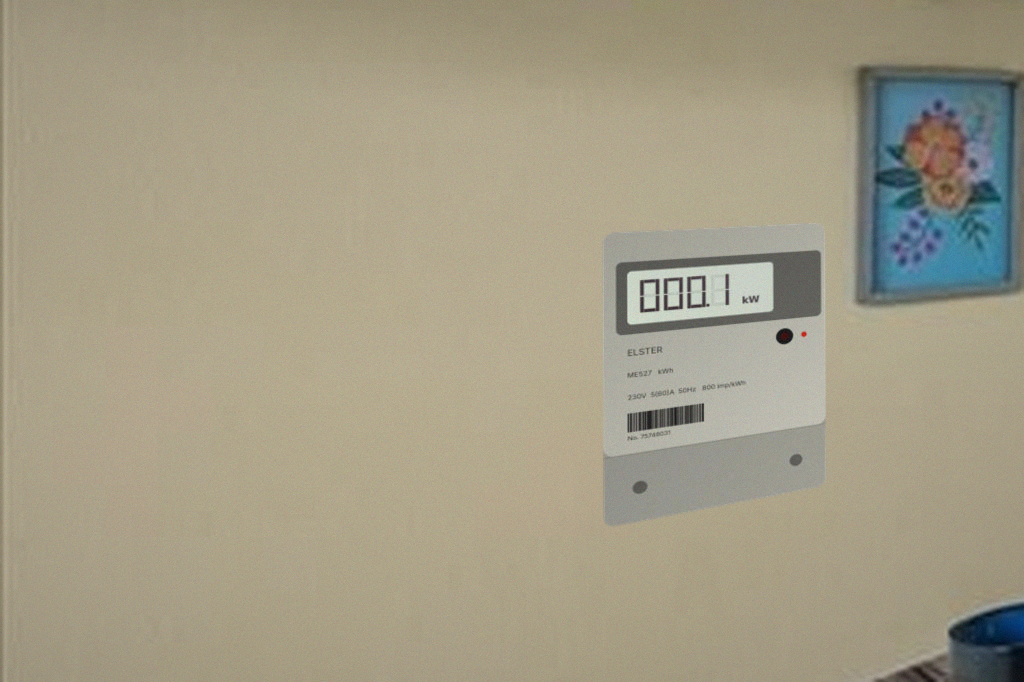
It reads 0.1 kW
